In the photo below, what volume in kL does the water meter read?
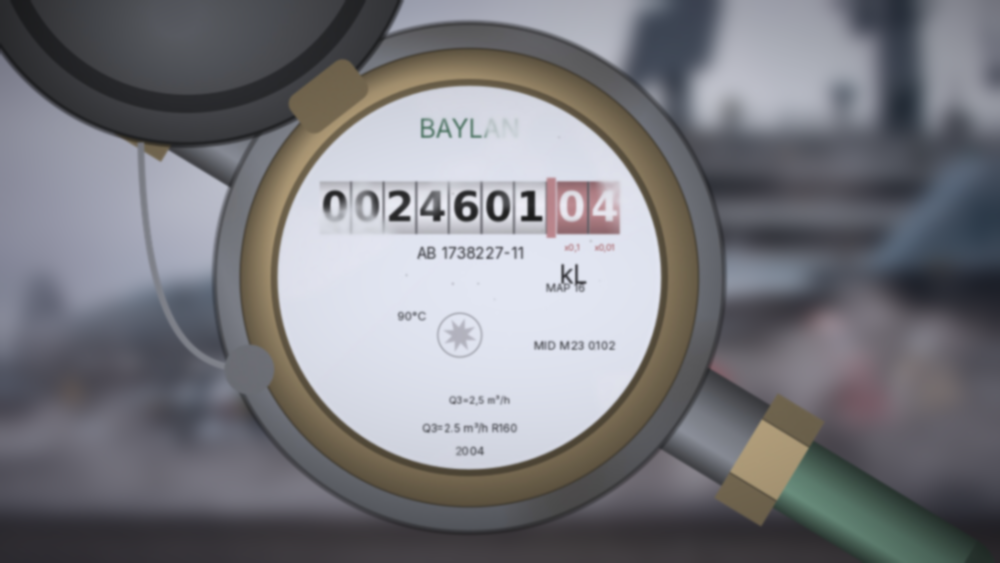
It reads 24601.04 kL
